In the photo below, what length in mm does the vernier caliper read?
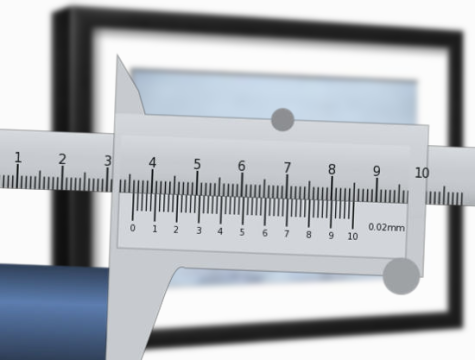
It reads 36.0 mm
